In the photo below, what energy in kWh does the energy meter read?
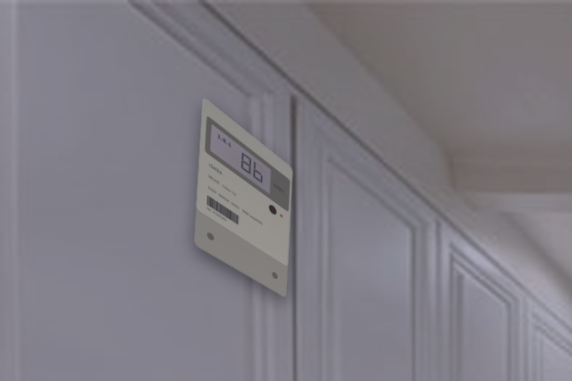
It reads 86 kWh
